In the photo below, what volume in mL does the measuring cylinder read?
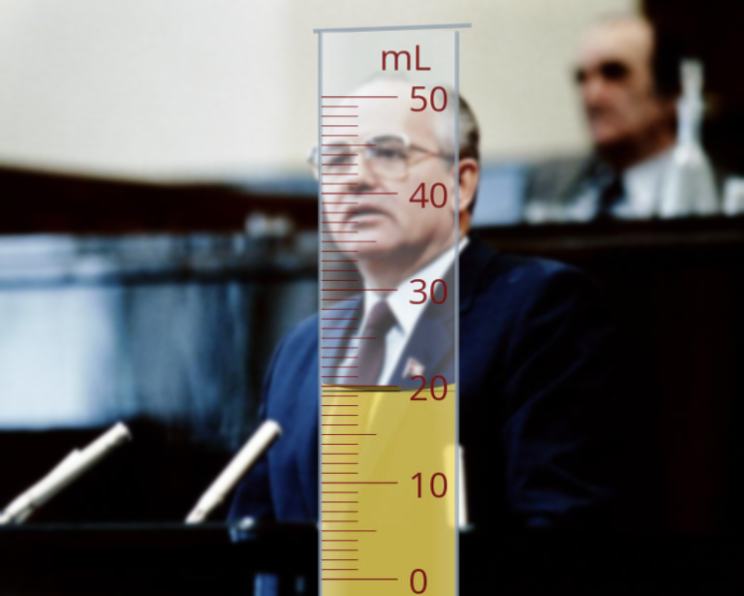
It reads 19.5 mL
